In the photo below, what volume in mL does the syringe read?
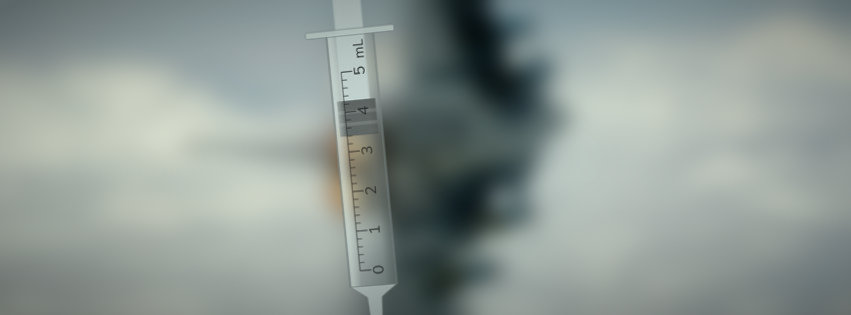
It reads 3.4 mL
